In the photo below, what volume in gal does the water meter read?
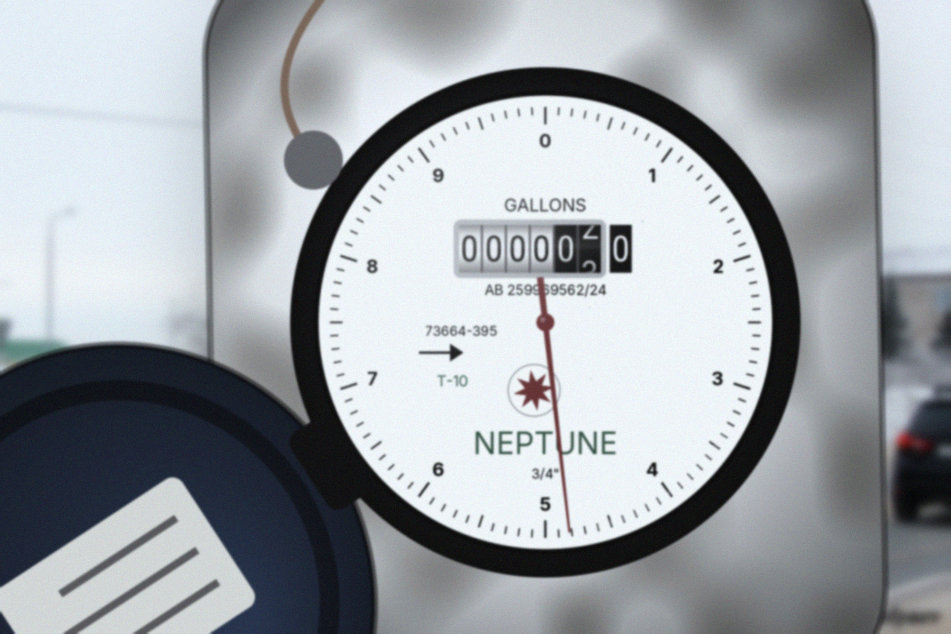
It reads 24.8 gal
